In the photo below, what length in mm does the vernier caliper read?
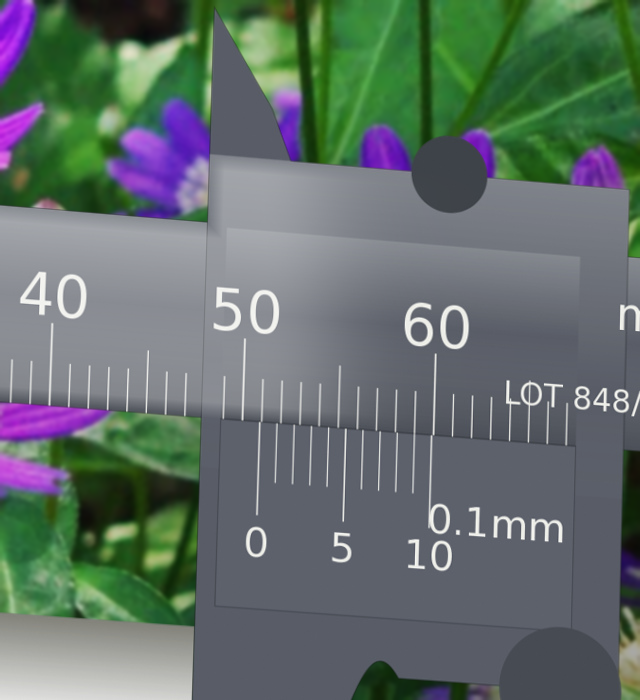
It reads 50.9 mm
